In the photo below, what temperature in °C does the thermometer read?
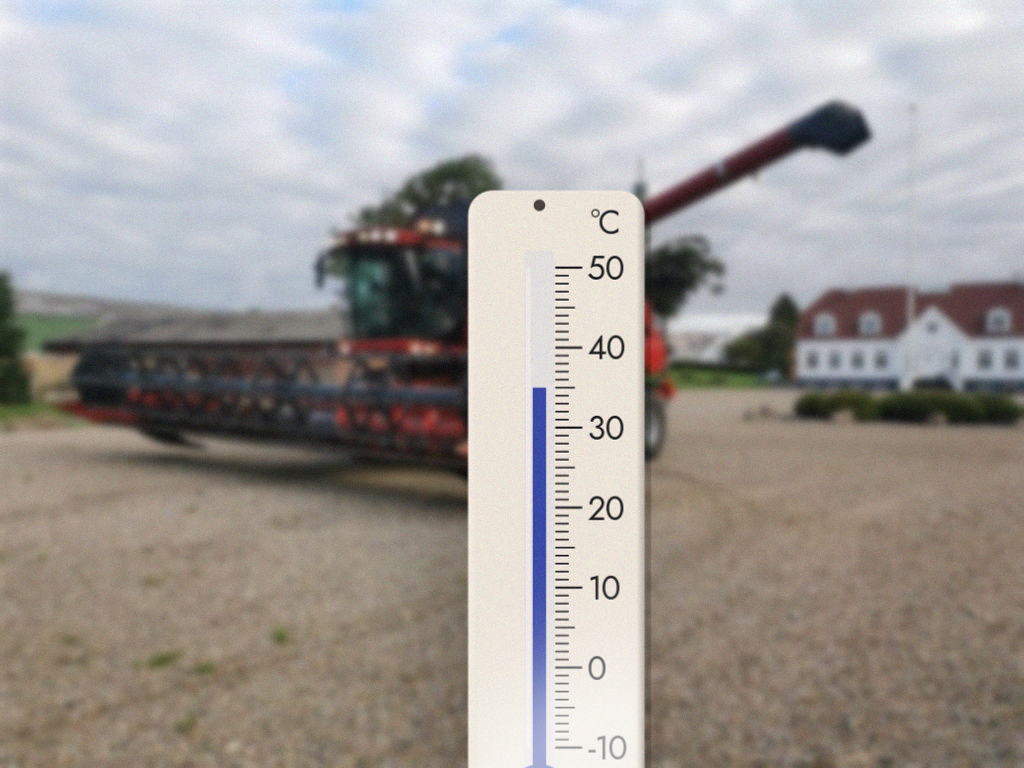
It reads 35 °C
